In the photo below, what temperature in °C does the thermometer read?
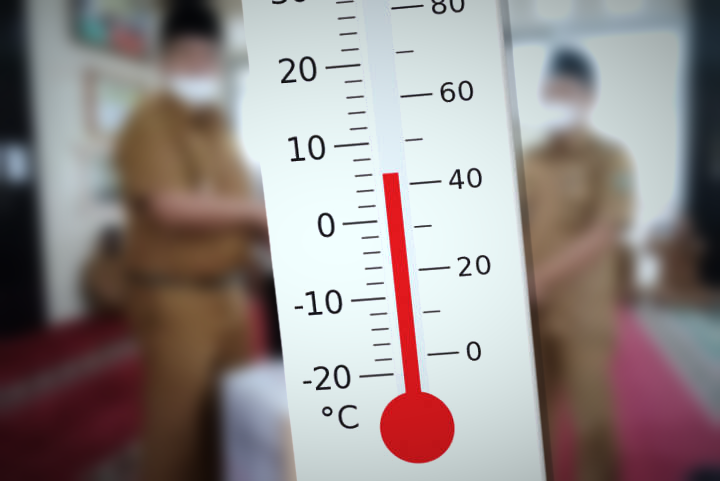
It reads 6 °C
